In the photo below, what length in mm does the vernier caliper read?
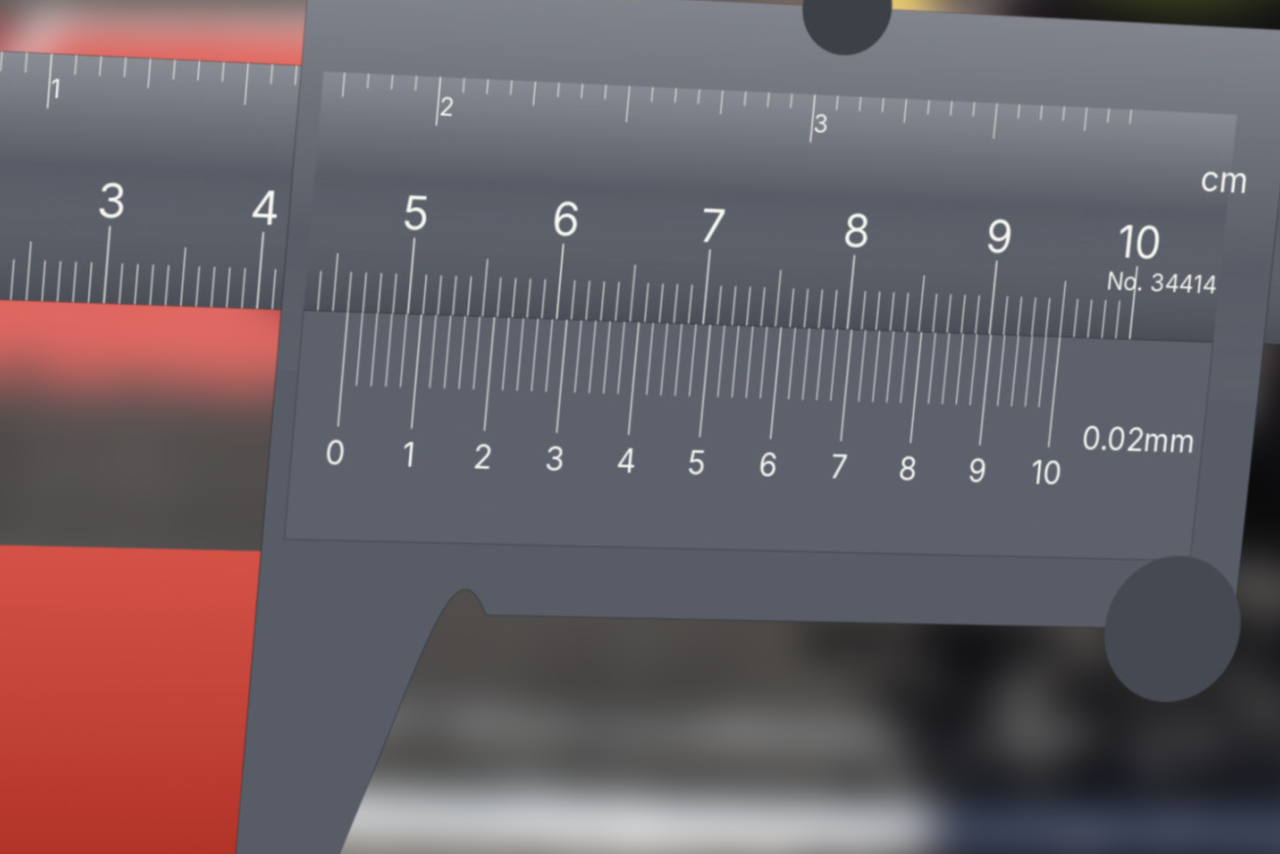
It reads 46.0 mm
